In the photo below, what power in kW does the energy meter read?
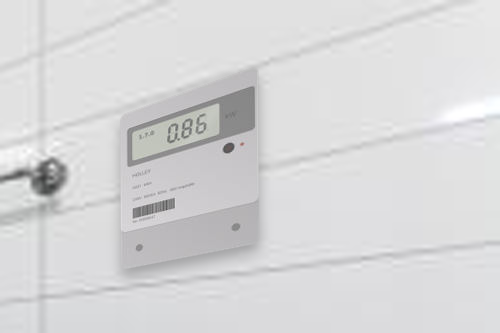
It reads 0.86 kW
